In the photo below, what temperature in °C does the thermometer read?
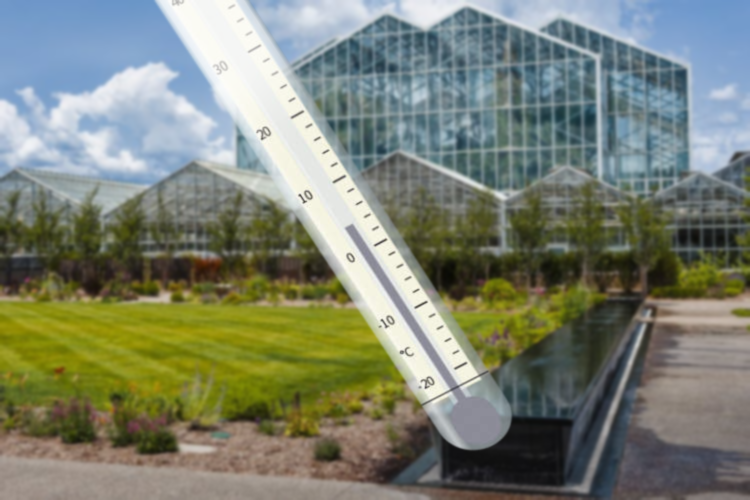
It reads 4 °C
